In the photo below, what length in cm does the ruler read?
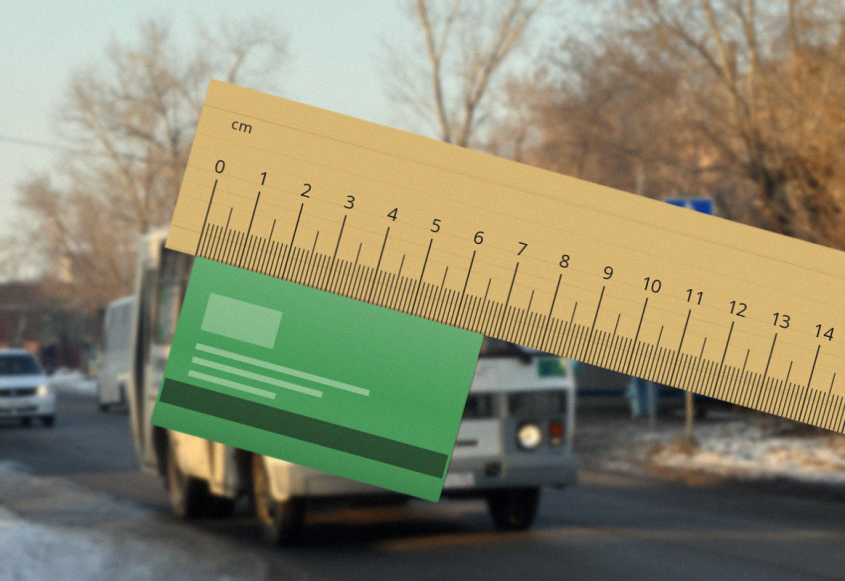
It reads 6.7 cm
